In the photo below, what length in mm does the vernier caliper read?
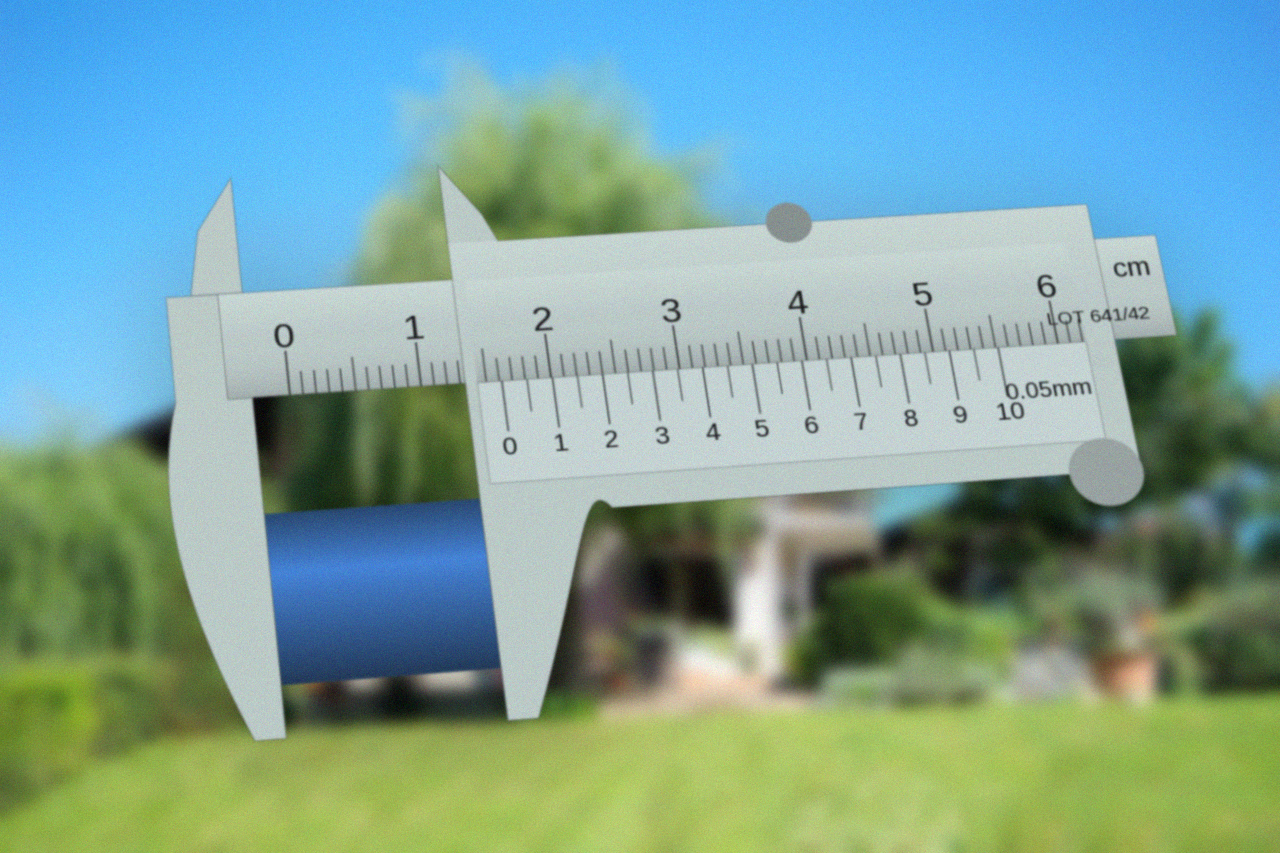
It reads 16.2 mm
